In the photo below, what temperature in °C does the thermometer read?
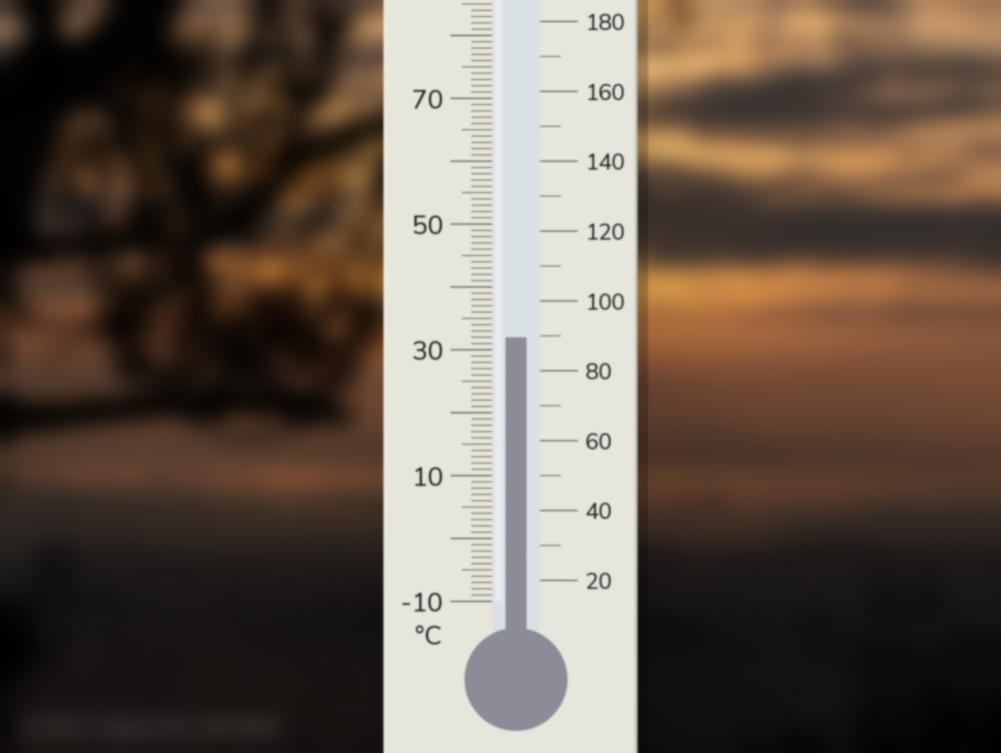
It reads 32 °C
